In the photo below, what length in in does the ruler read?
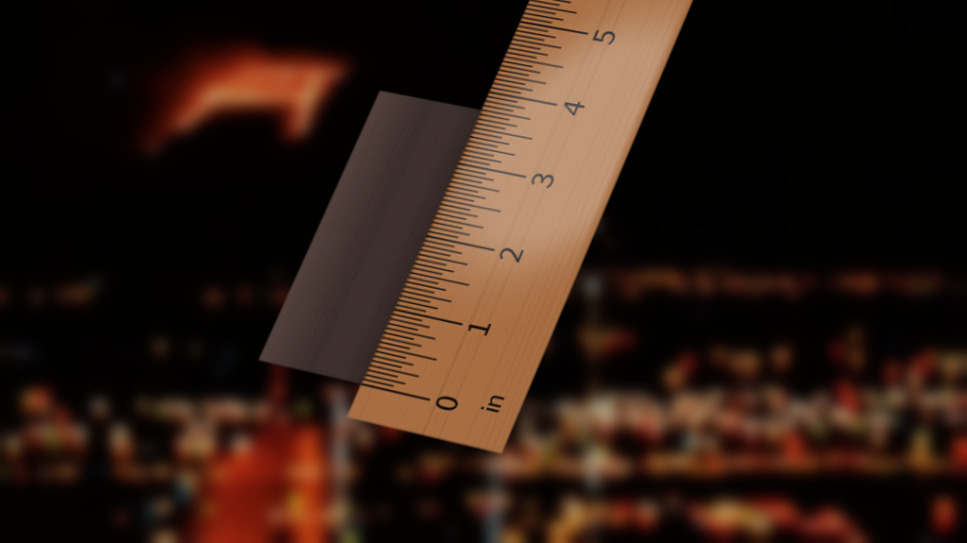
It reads 3.75 in
